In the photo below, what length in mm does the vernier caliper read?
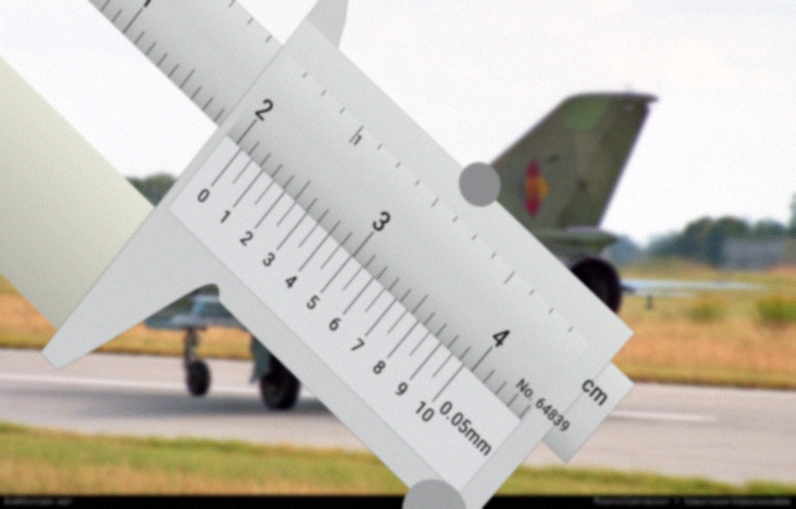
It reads 20.4 mm
